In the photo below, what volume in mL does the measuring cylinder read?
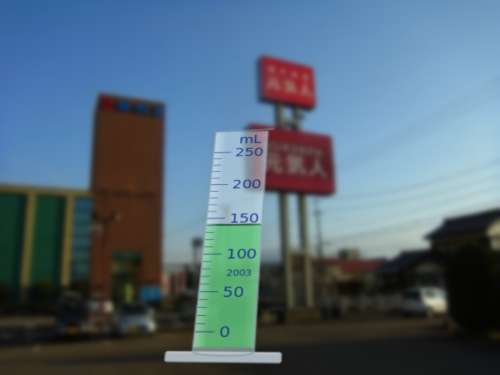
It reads 140 mL
